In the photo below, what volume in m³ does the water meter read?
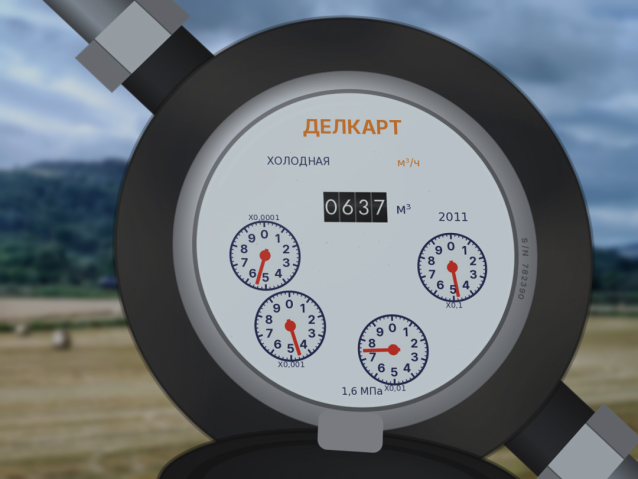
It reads 637.4745 m³
